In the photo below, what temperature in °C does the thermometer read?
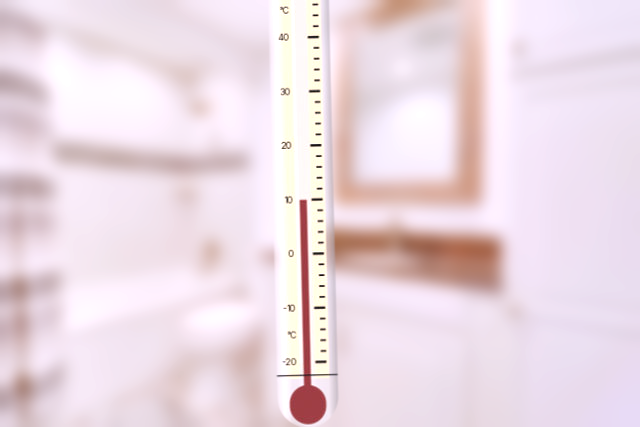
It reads 10 °C
